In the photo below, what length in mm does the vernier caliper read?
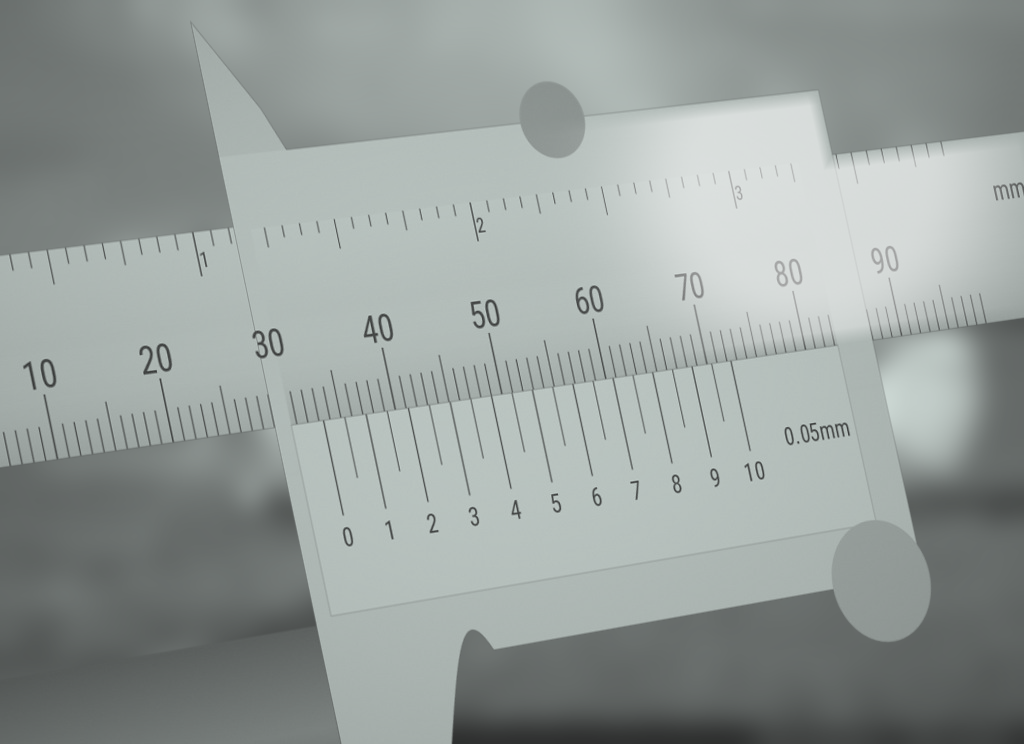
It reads 33.4 mm
